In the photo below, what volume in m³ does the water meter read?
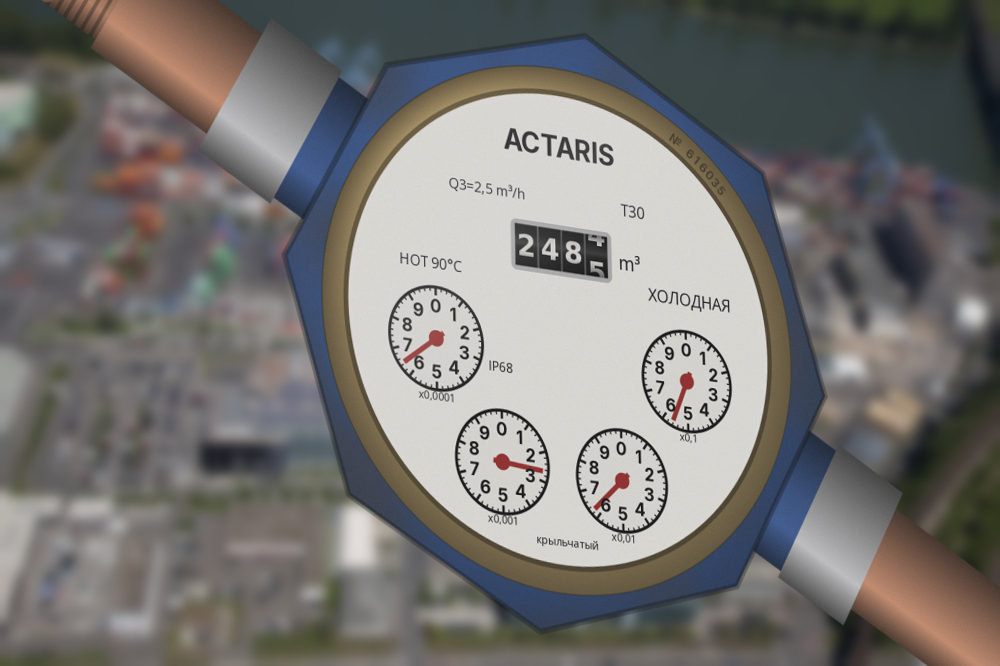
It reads 2484.5626 m³
